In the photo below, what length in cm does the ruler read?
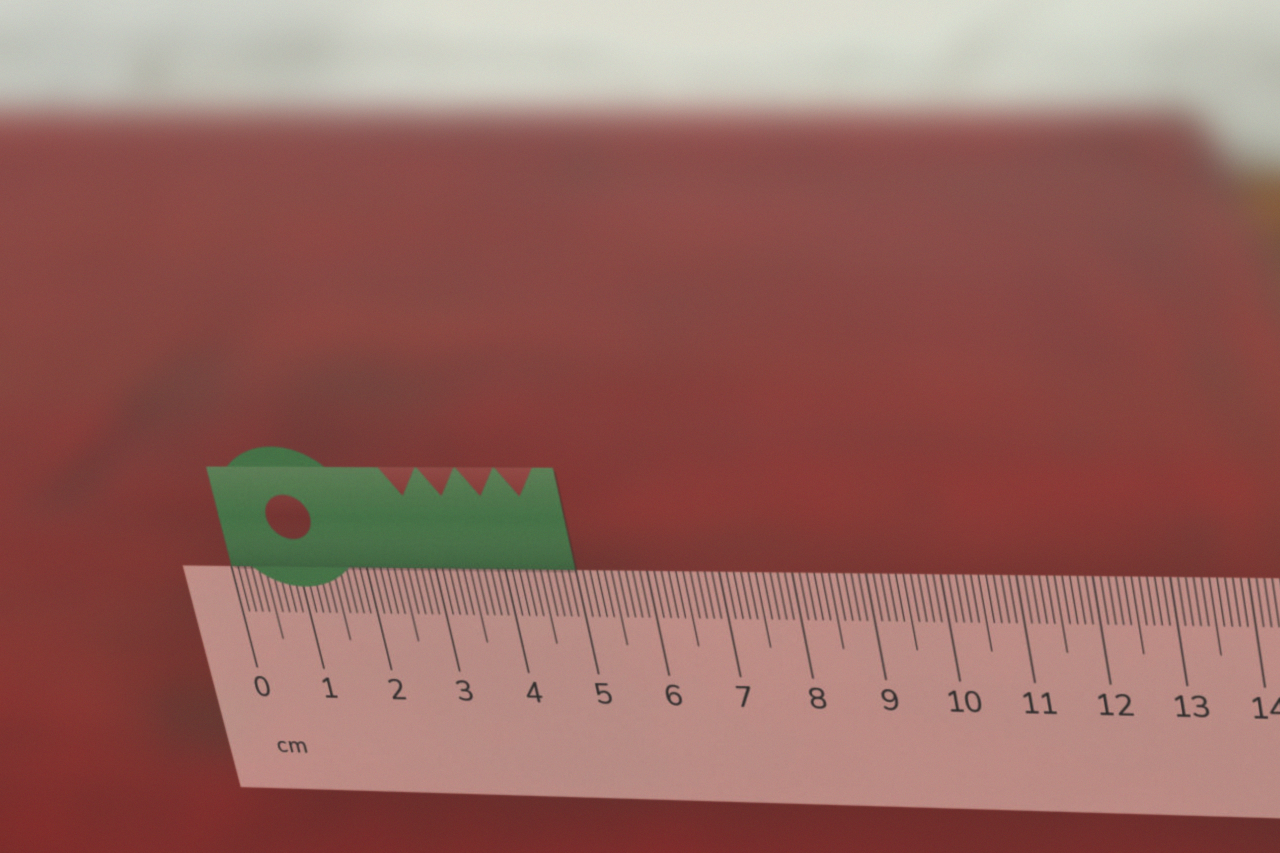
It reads 5 cm
